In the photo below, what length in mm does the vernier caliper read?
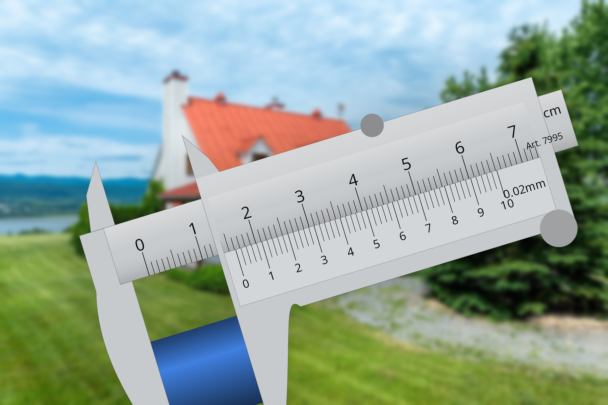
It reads 16.2 mm
